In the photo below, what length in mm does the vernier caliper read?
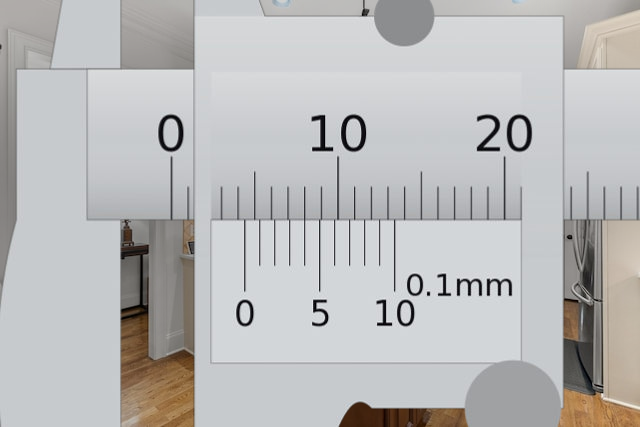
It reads 4.4 mm
